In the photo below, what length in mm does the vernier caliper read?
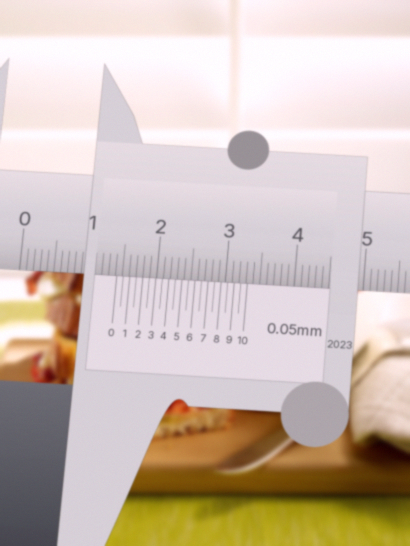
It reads 14.2 mm
